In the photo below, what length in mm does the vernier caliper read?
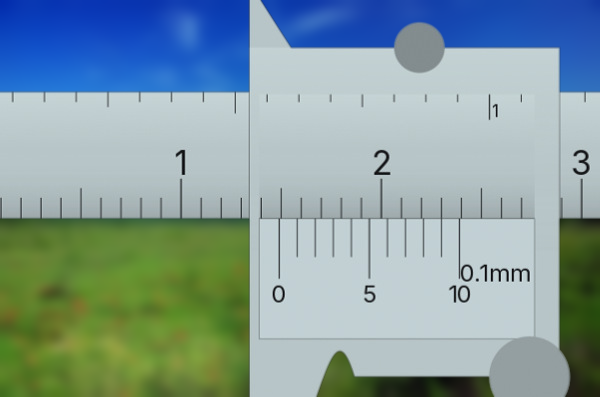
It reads 14.9 mm
